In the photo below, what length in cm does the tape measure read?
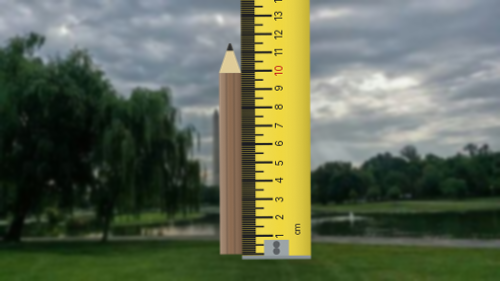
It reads 11.5 cm
